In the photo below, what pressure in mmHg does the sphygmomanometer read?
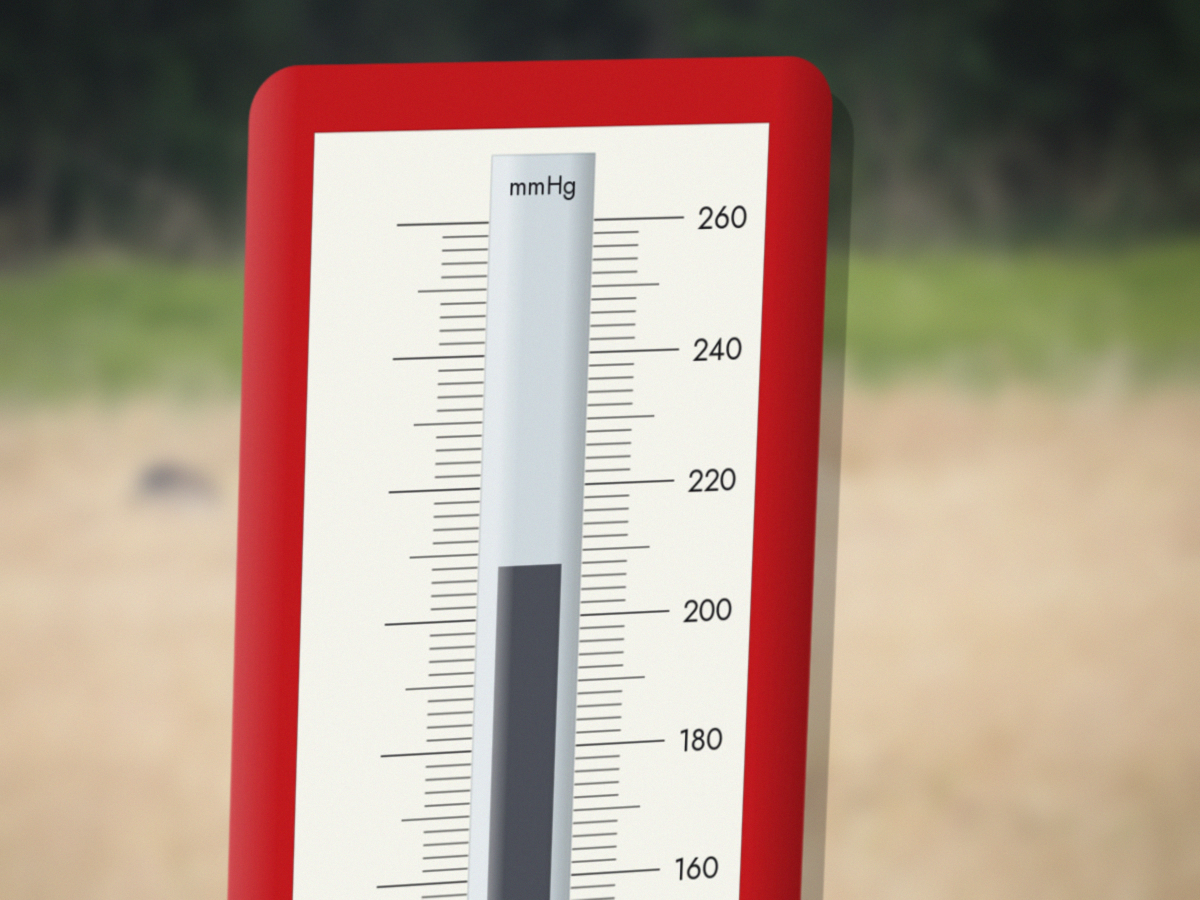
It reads 208 mmHg
